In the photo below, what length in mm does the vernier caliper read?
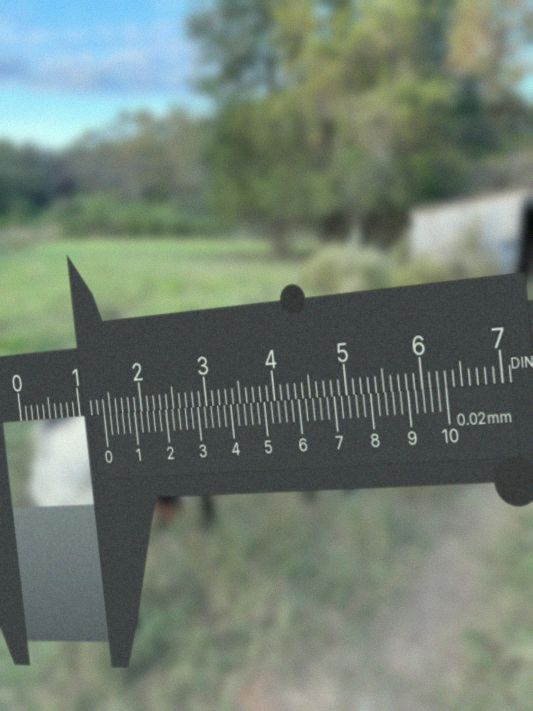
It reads 14.0 mm
